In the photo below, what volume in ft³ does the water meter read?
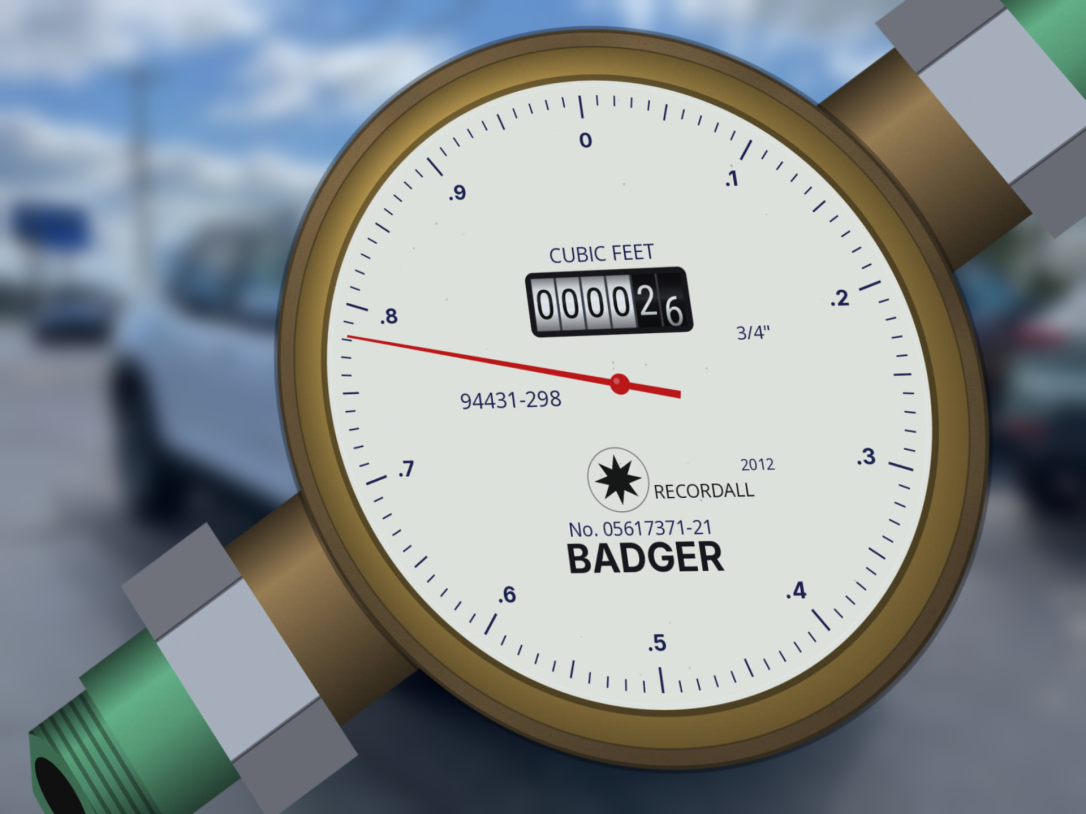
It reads 25.78 ft³
